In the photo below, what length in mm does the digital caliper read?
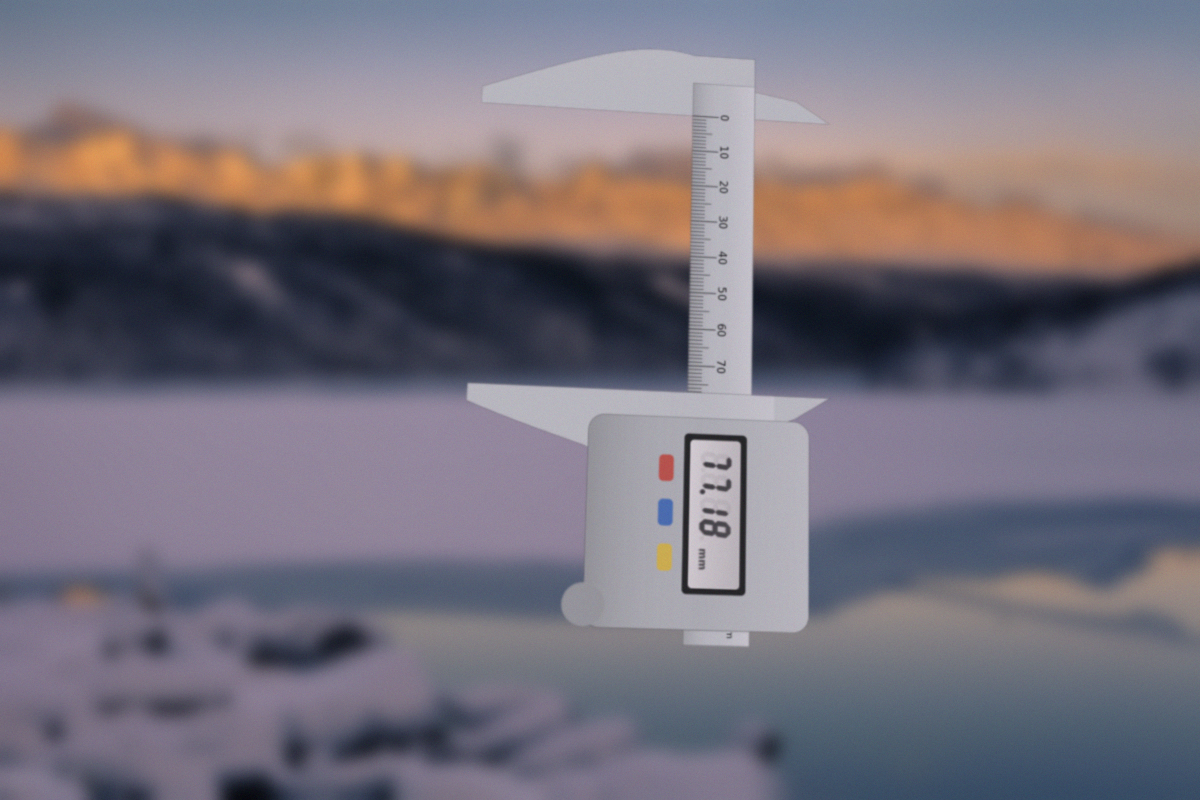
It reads 77.18 mm
